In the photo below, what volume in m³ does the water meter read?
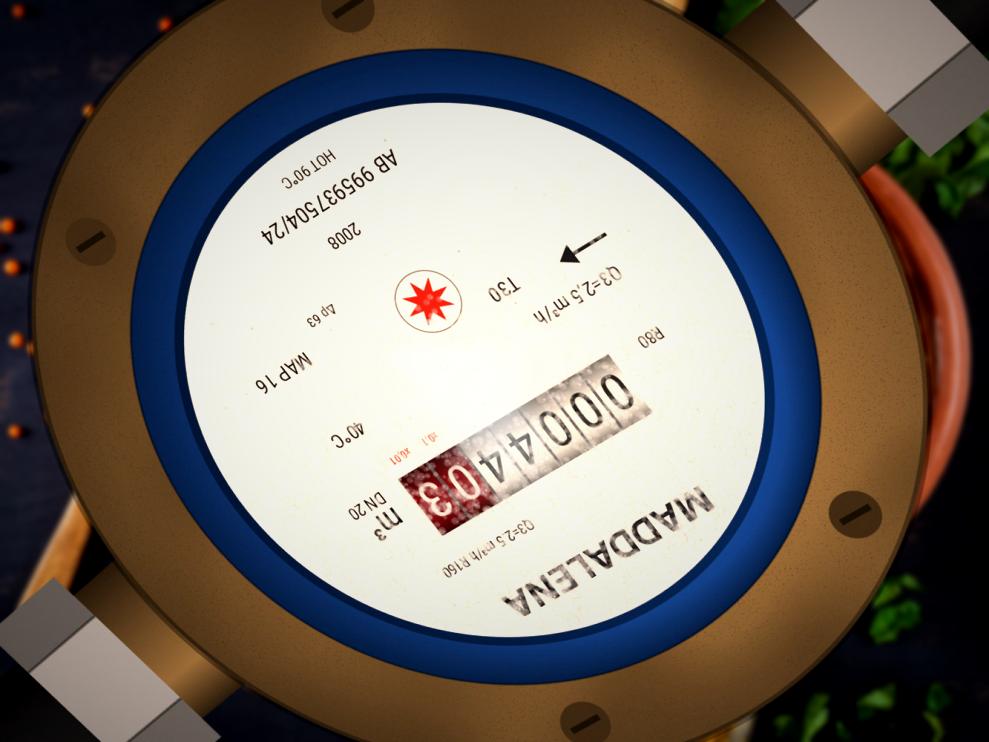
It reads 44.03 m³
